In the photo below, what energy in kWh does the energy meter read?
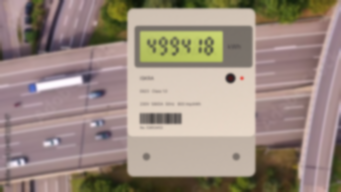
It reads 499418 kWh
